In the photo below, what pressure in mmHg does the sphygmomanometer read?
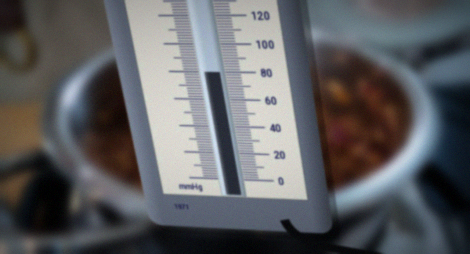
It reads 80 mmHg
